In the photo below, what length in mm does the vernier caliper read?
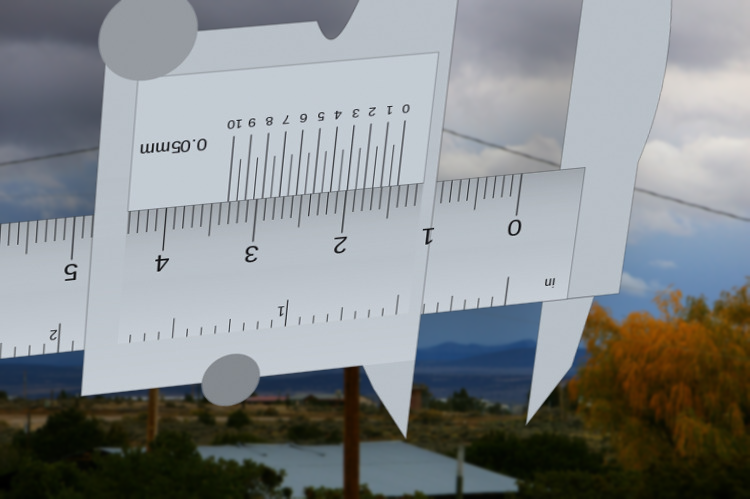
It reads 14.2 mm
